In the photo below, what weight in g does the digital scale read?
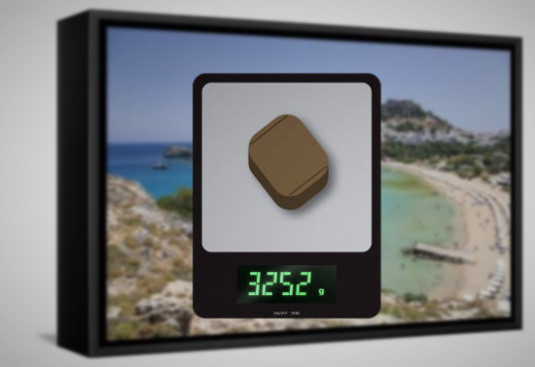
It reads 3252 g
